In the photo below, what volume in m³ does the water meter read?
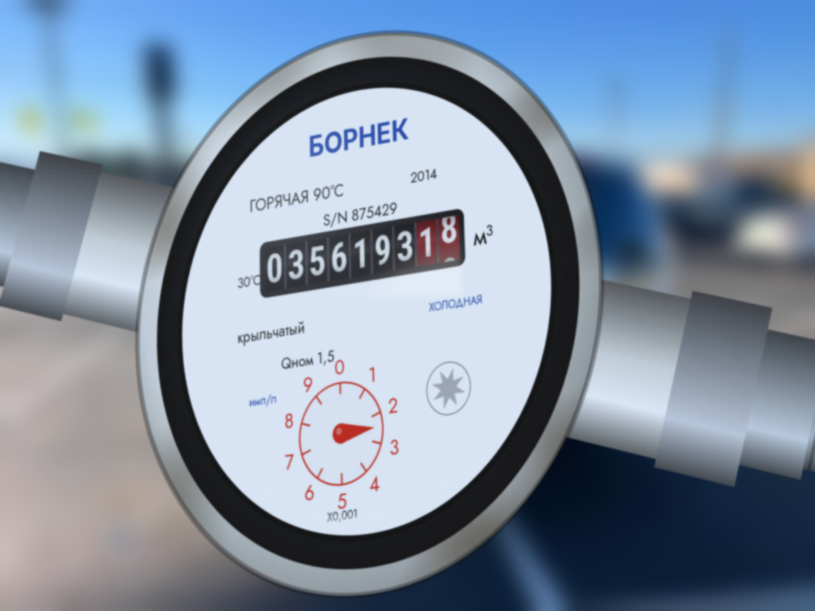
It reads 356193.182 m³
